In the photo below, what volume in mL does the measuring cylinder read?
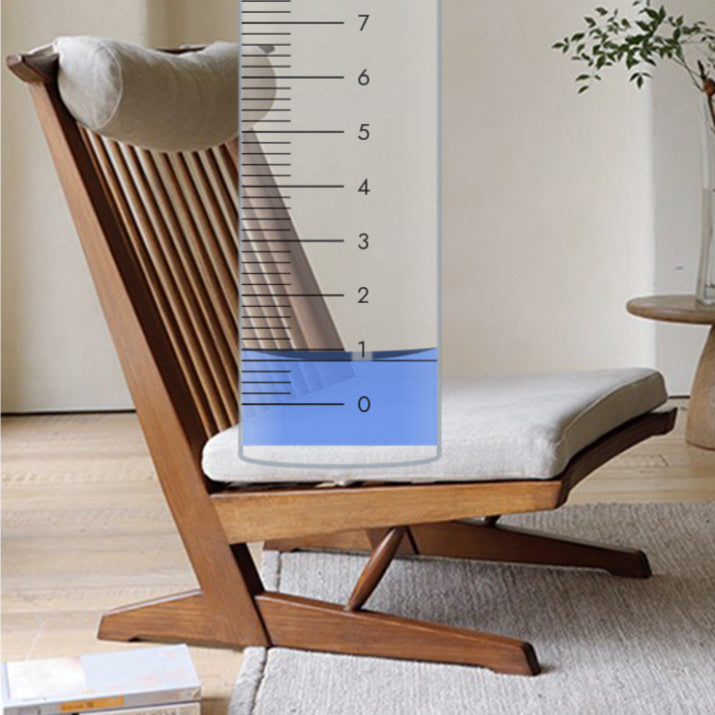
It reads 0.8 mL
